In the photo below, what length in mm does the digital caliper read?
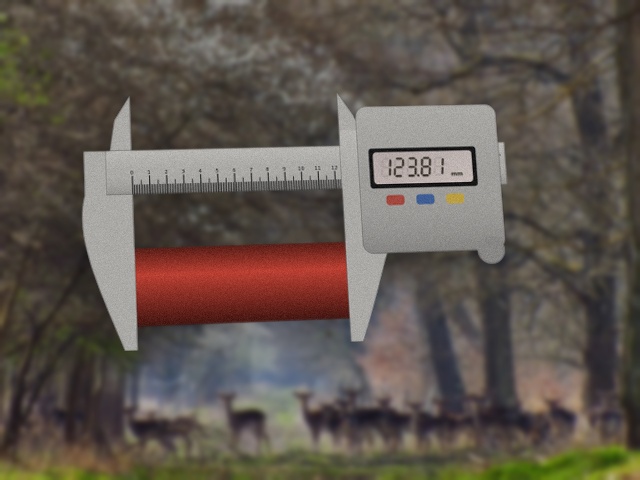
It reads 123.81 mm
